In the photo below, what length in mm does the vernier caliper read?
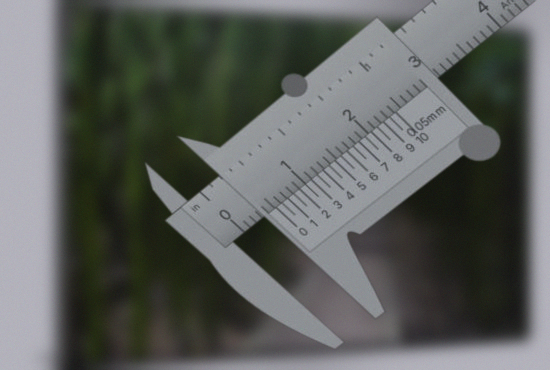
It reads 5.2 mm
